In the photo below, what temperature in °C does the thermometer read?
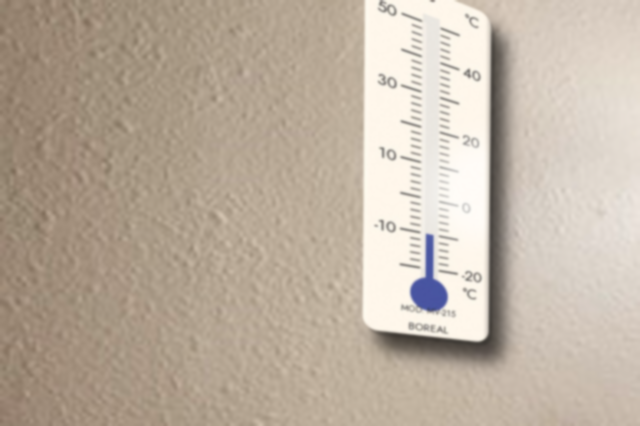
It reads -10 °C
